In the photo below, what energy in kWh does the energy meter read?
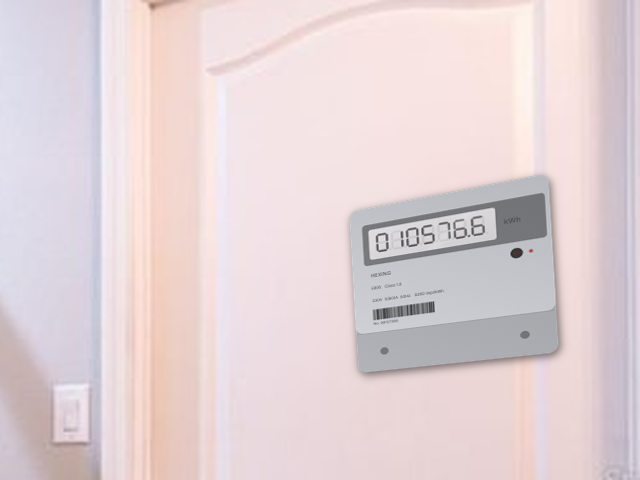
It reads 10576.6 kWh
